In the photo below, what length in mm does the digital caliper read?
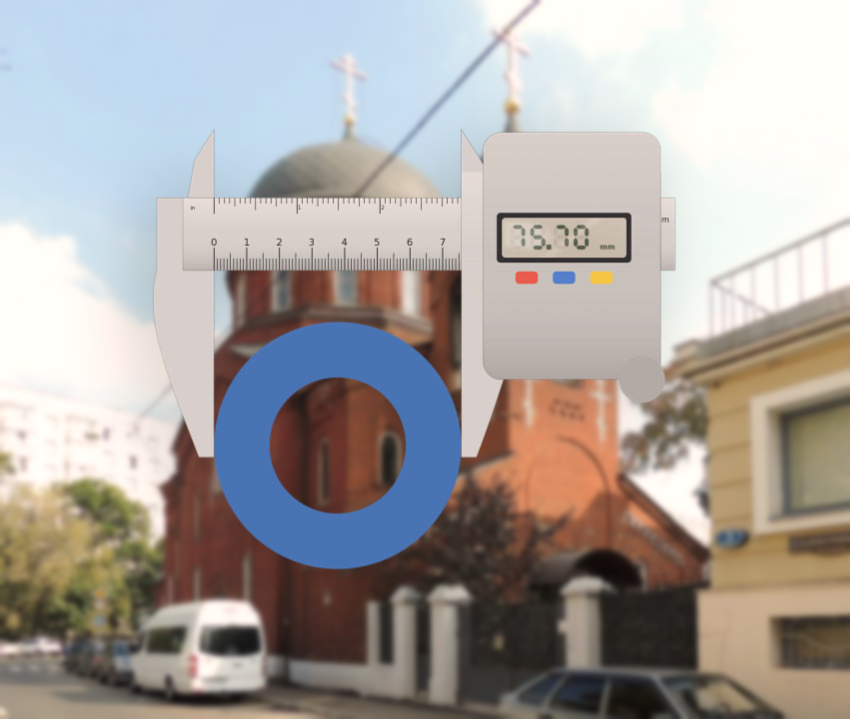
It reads 75.70 mm
